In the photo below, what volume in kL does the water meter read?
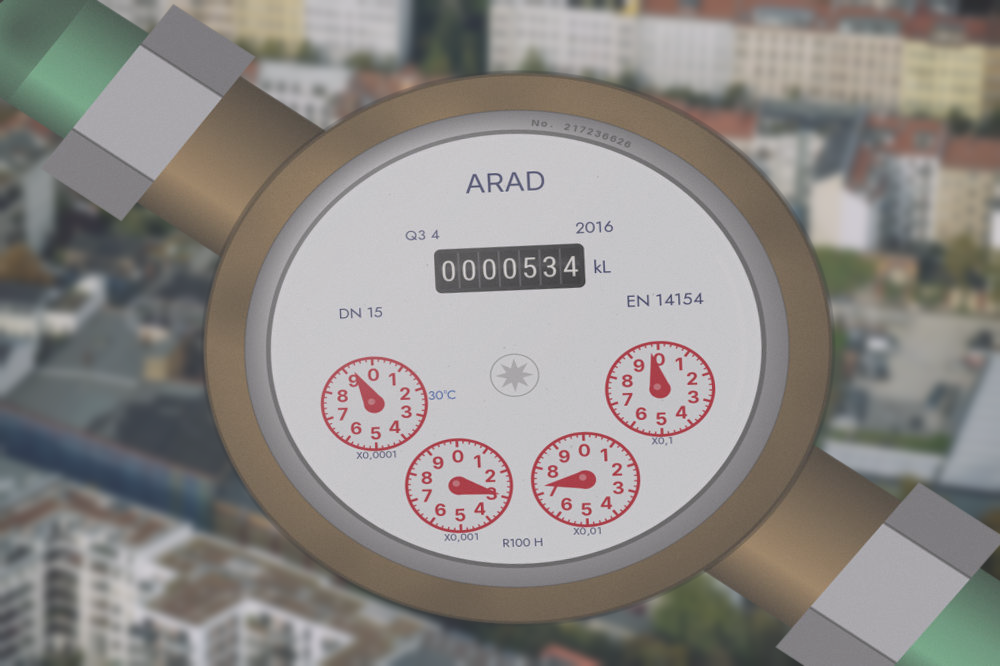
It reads 533.9729 kL
